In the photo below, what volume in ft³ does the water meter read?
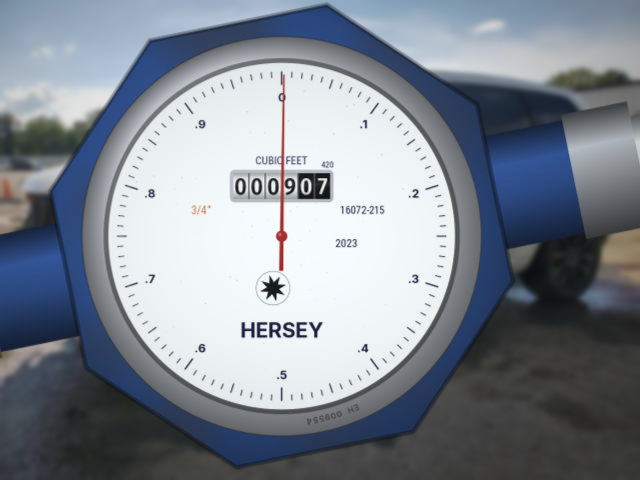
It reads 907.00 ft³
